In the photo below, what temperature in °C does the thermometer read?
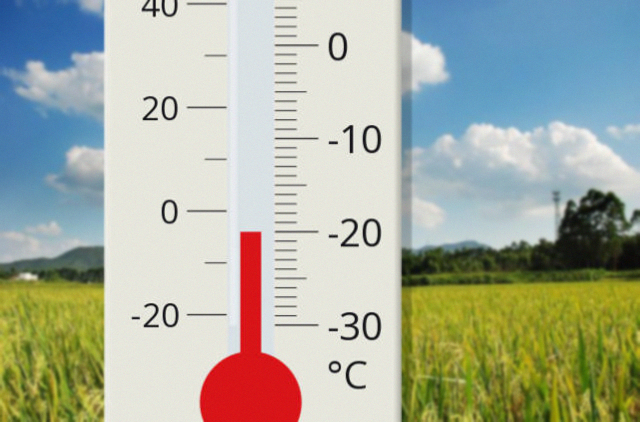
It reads -20 °C
